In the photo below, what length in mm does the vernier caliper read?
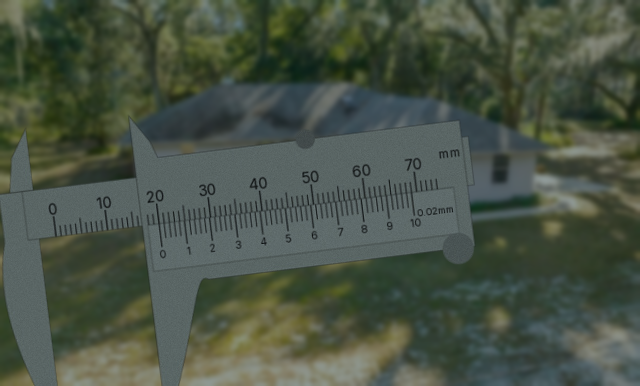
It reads 20.0 mm
